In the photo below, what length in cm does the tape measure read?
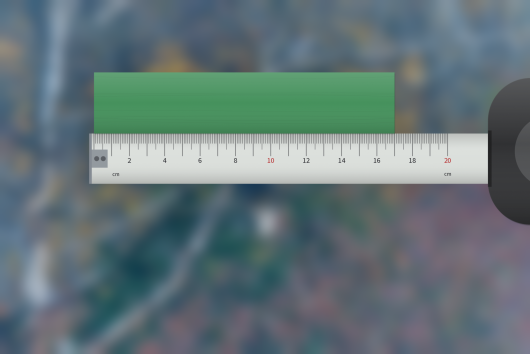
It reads 17 cm
